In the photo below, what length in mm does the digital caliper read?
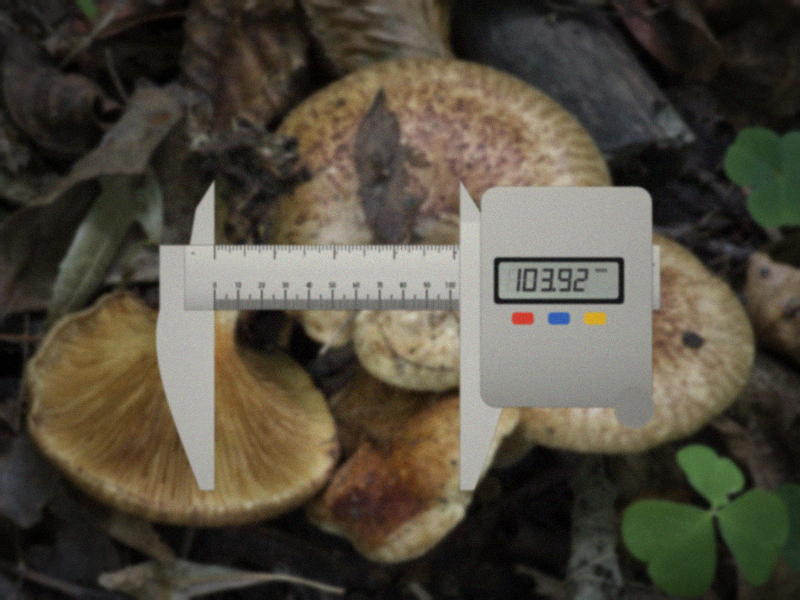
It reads 103.92 mm
